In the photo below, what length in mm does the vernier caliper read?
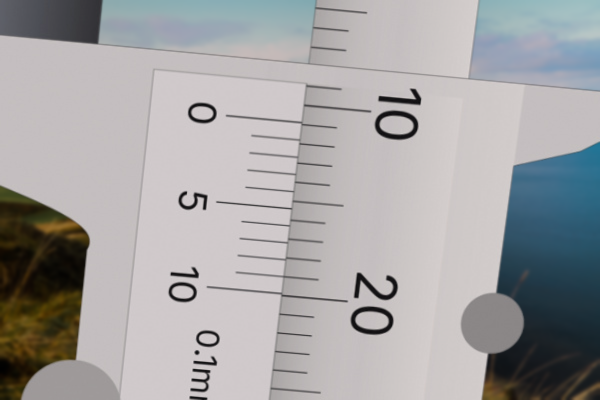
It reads 10.9 mm
